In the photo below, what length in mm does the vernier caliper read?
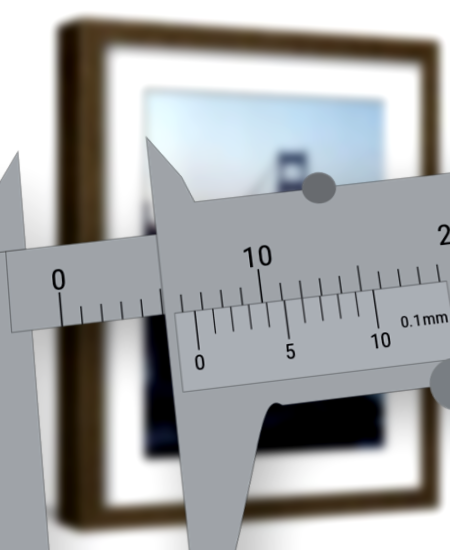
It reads 6.6 mm
